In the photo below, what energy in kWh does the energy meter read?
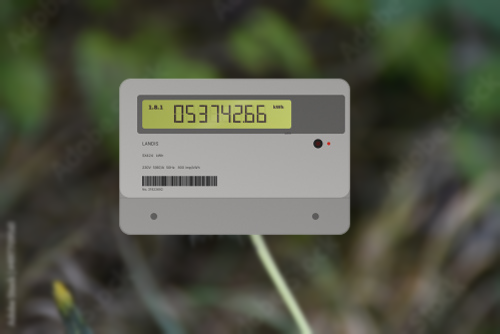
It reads 53742.66 kWh
